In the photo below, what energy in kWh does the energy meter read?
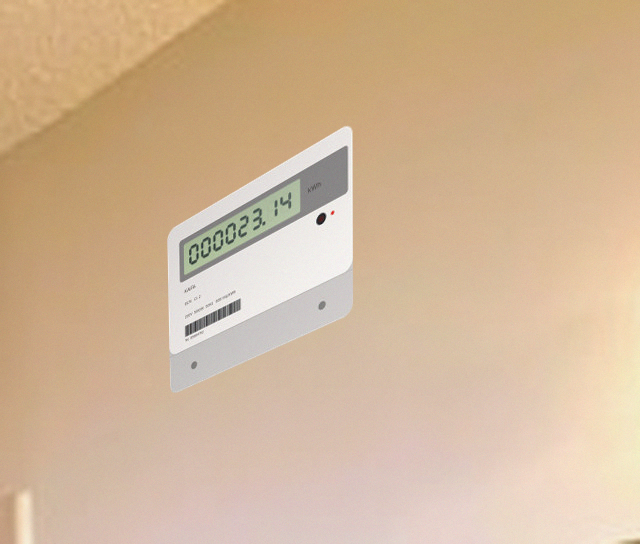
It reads 23.14 kWh
